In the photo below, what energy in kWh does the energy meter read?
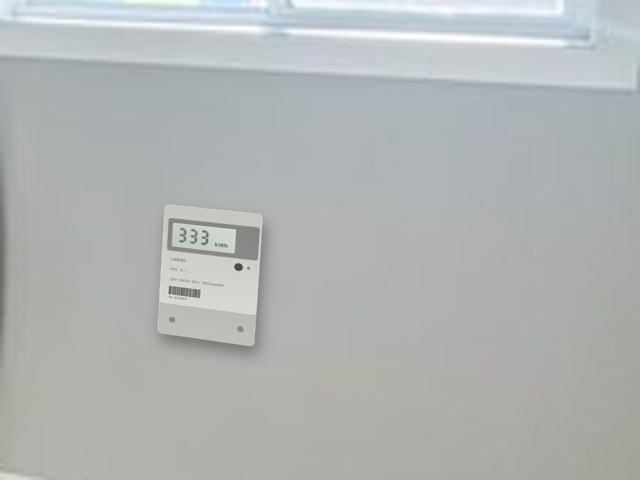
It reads 333 kWh
